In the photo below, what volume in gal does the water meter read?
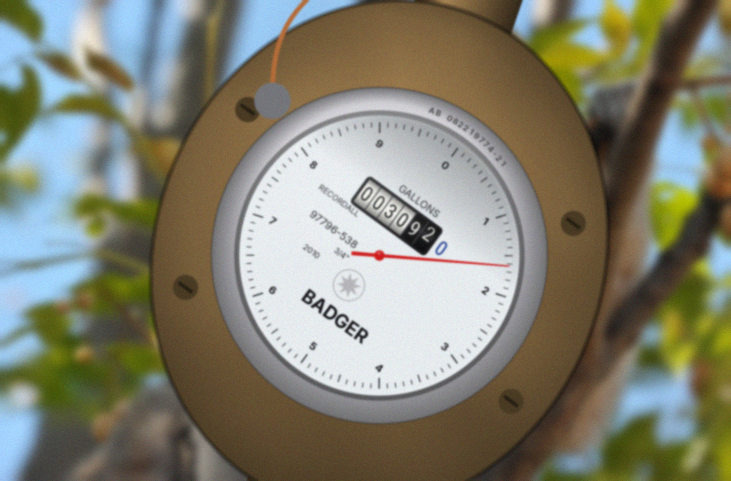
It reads 30921.6 gal
